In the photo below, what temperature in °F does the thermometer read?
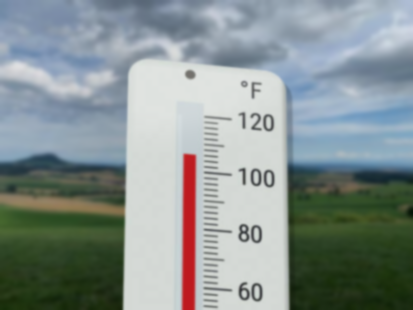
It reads 106 °F
